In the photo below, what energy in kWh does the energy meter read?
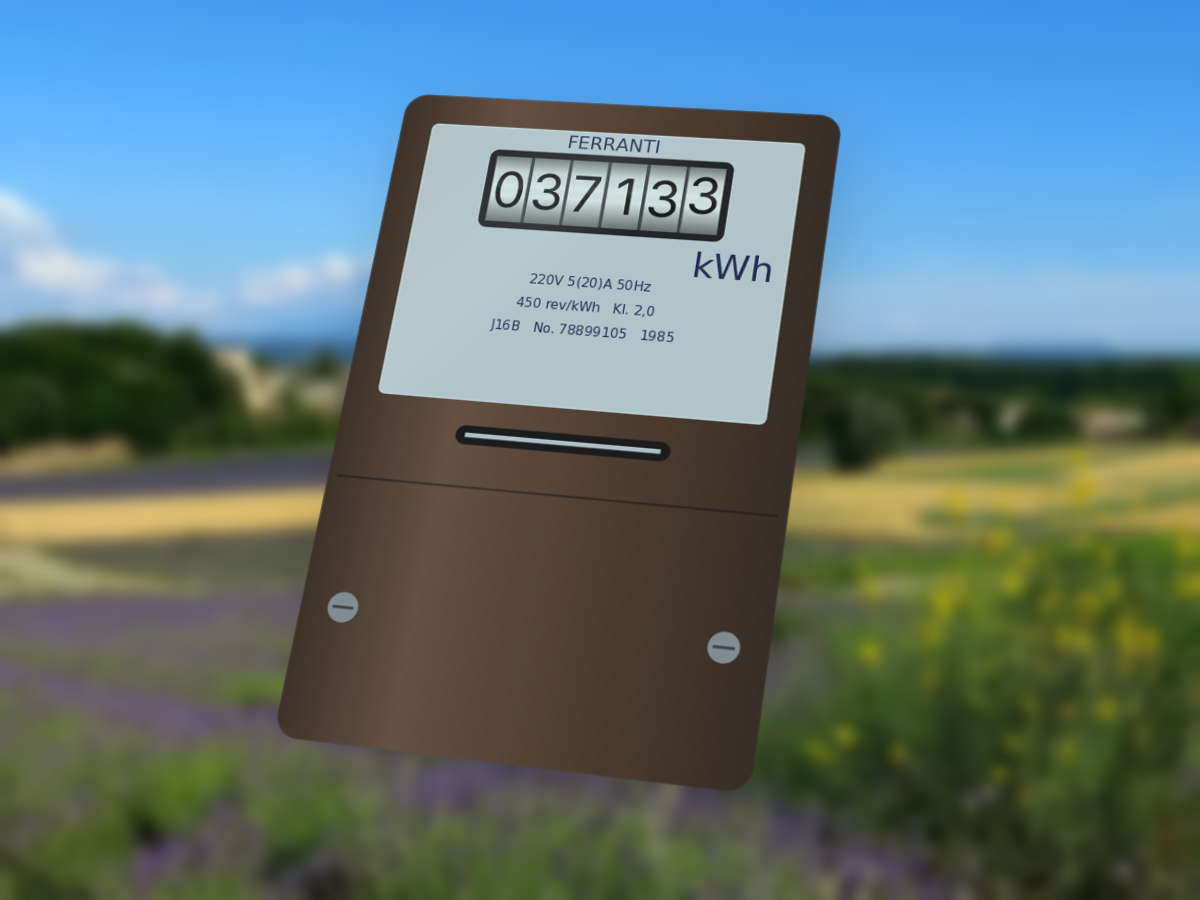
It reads 37133 kWh
